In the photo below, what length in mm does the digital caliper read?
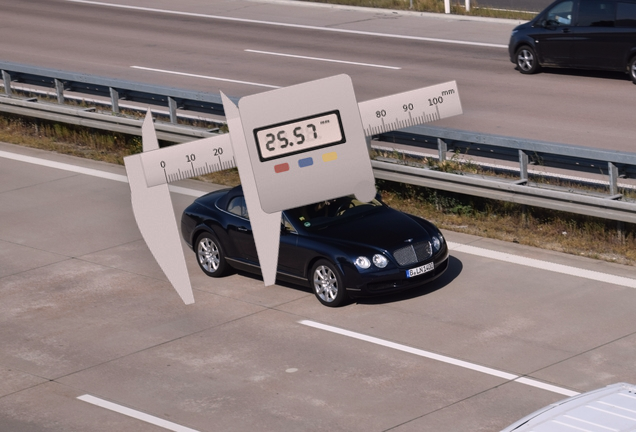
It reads 25.57 mm
